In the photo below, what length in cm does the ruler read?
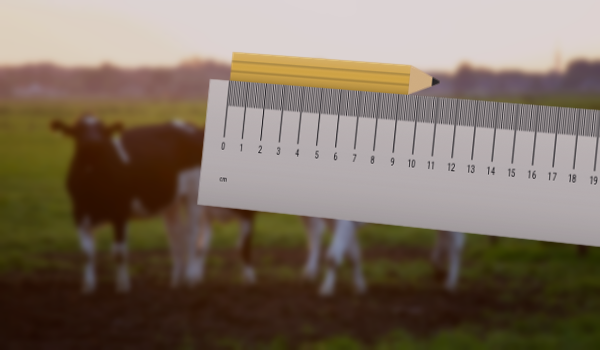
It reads 11 cm
